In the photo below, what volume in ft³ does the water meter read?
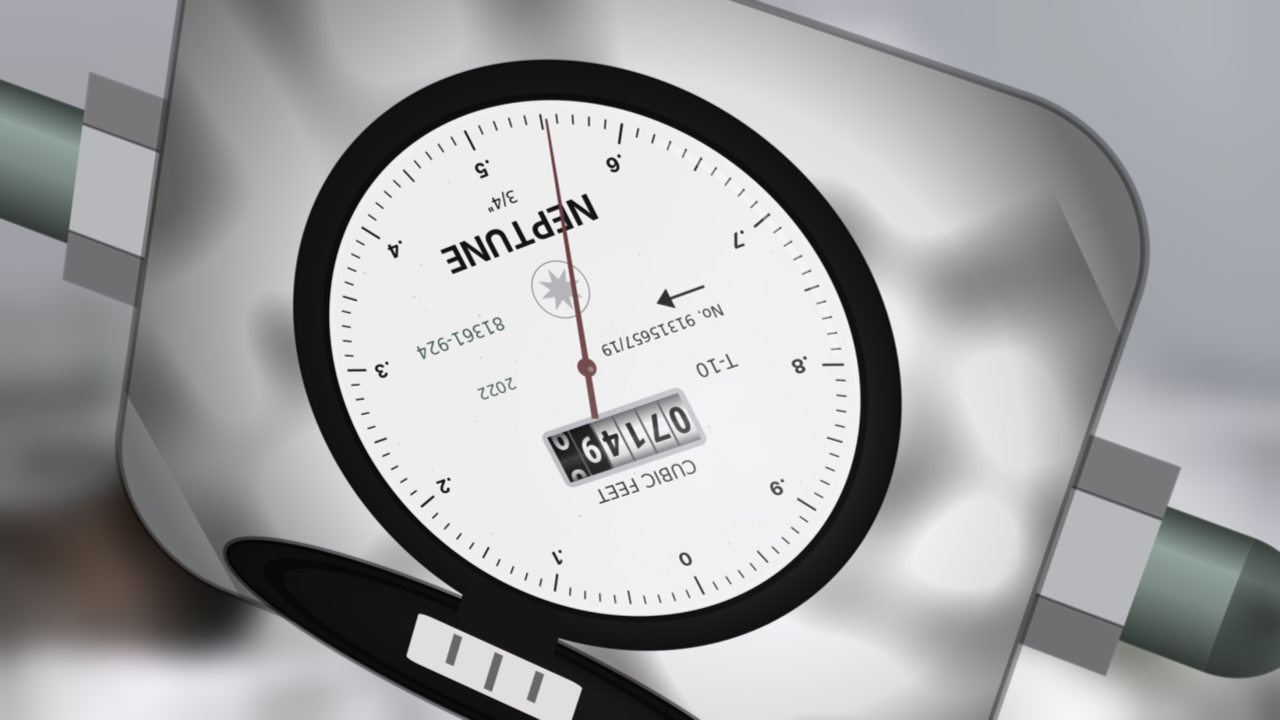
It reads 71498.55 ft³
